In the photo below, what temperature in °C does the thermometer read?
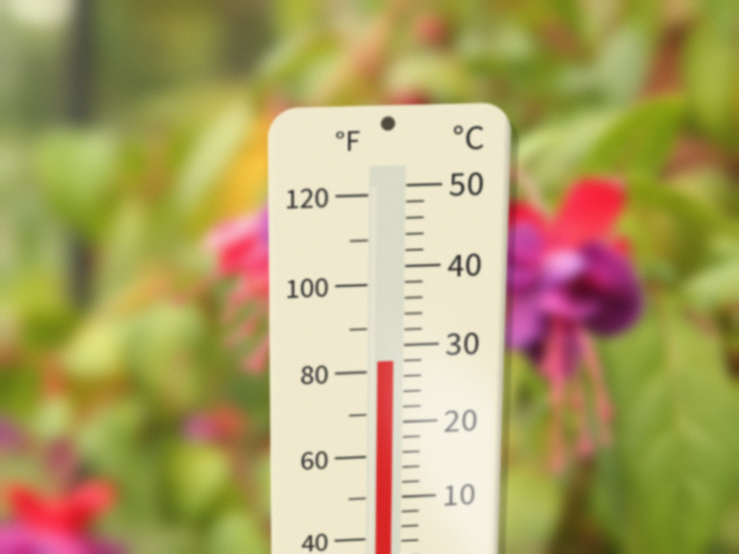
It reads 28 °C
